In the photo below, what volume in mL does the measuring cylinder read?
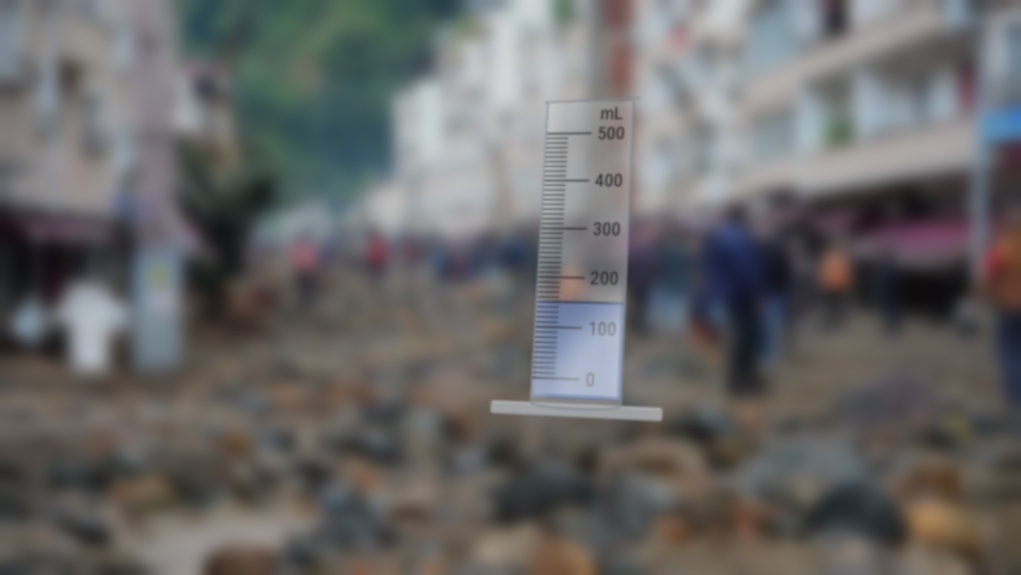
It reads 150 mL
